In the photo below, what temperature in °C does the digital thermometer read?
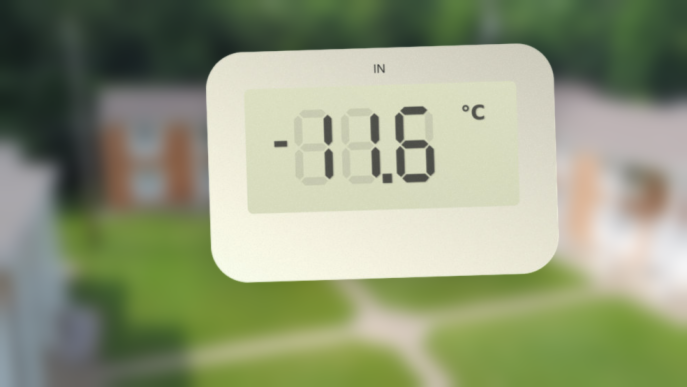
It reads -11.6 °C
